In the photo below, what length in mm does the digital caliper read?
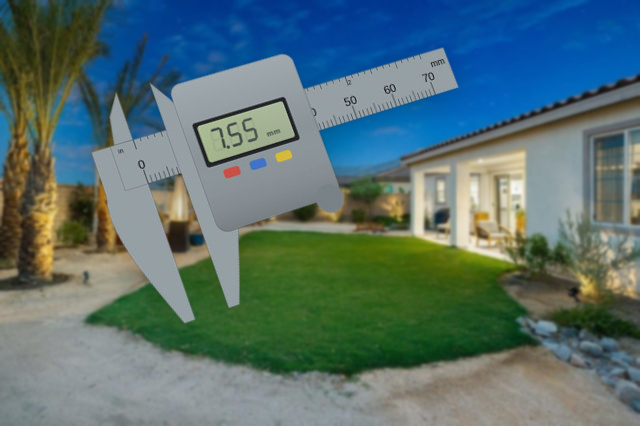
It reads 7.55 mm
